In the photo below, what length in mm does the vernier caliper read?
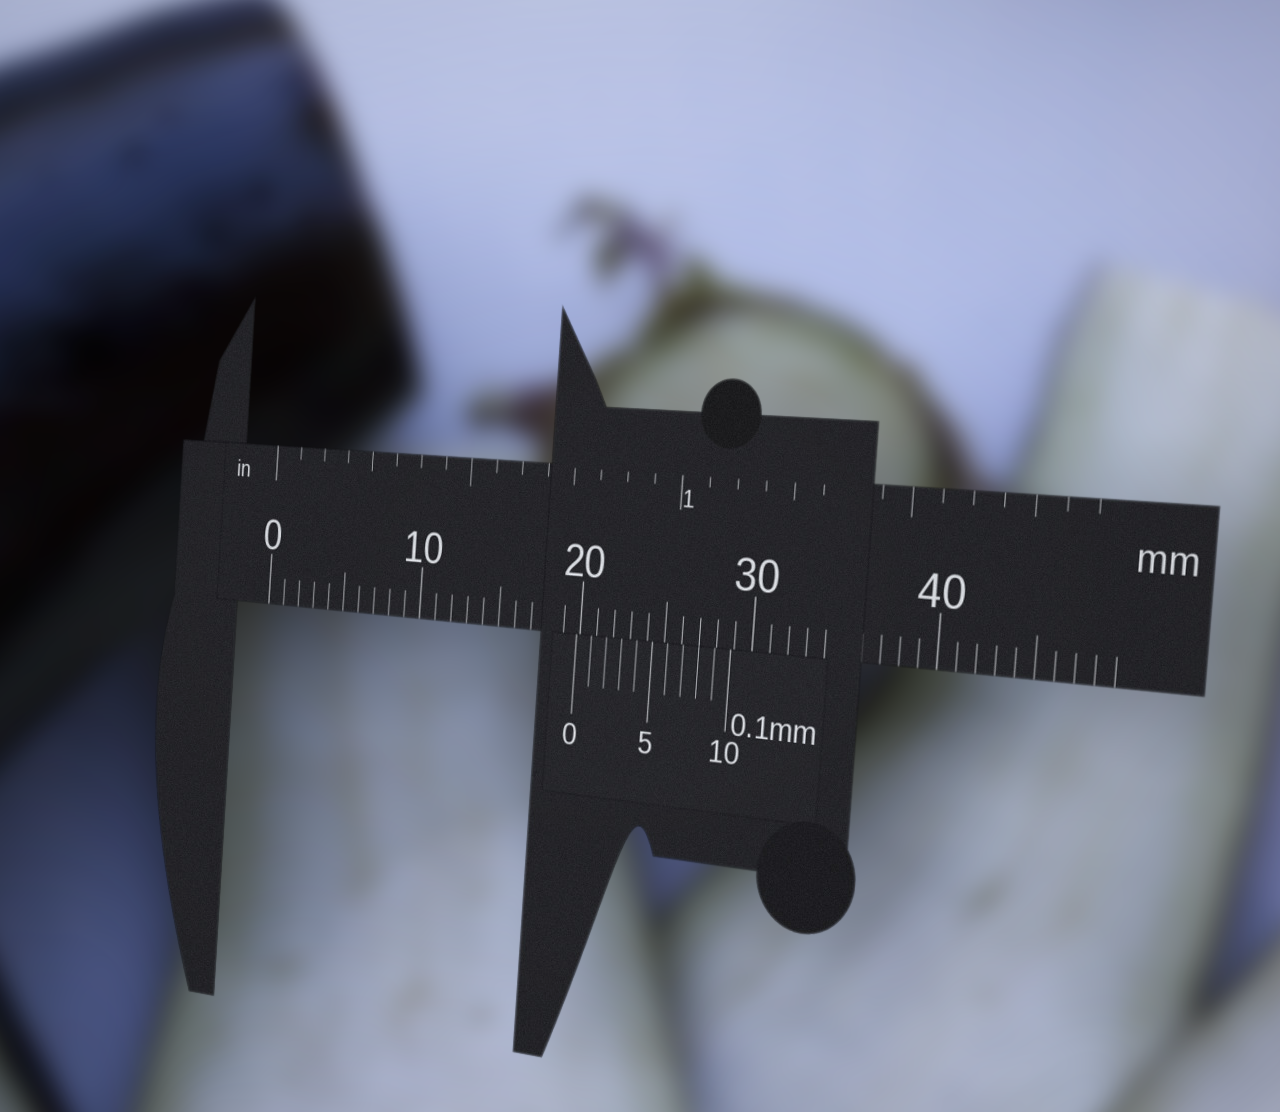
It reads 19.8 mm
